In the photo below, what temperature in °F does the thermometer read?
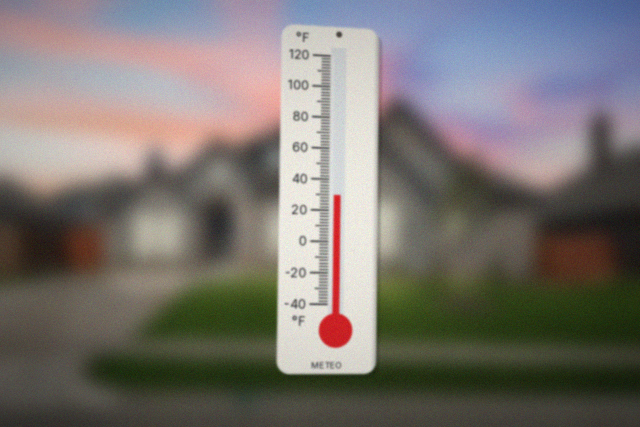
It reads 30 °F
